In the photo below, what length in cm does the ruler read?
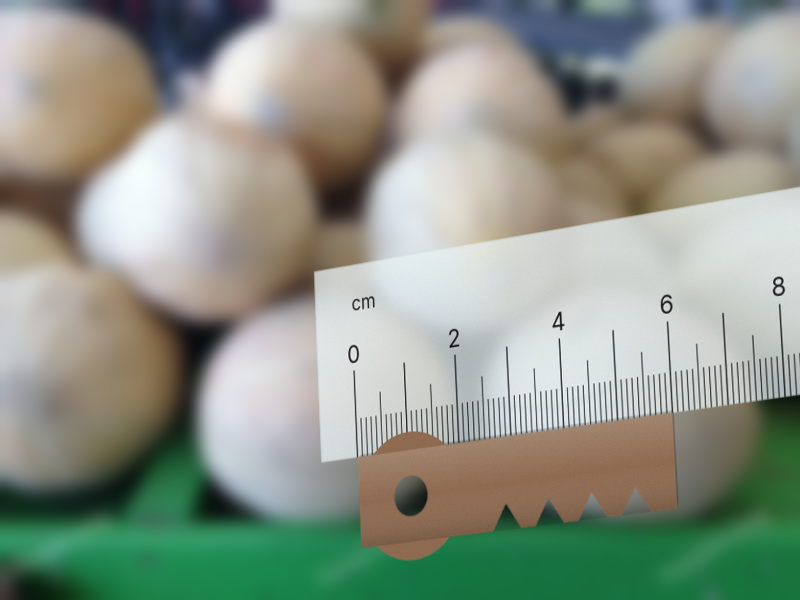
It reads 6 cm
